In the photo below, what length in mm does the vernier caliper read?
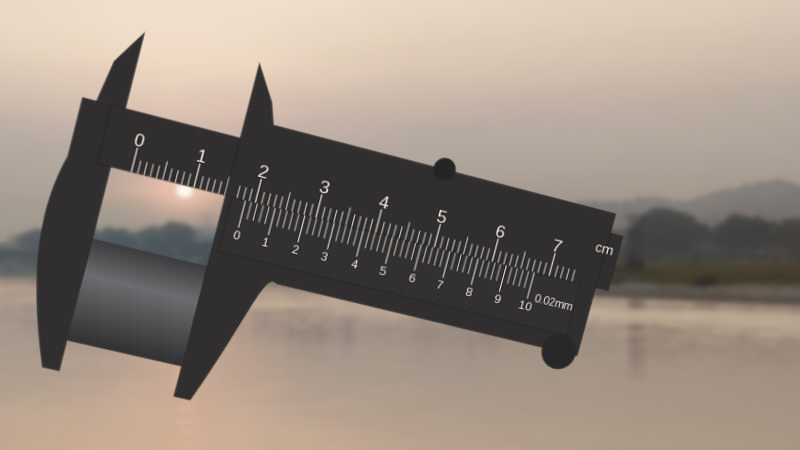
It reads 18.4 mm
